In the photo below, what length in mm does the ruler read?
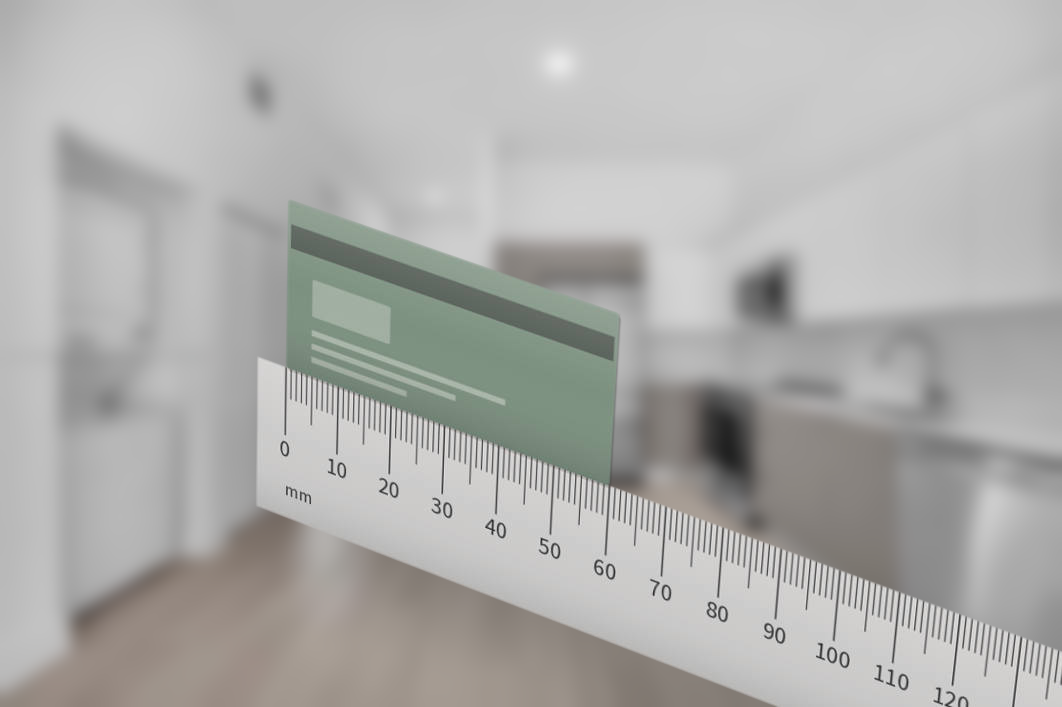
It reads 60 mm
